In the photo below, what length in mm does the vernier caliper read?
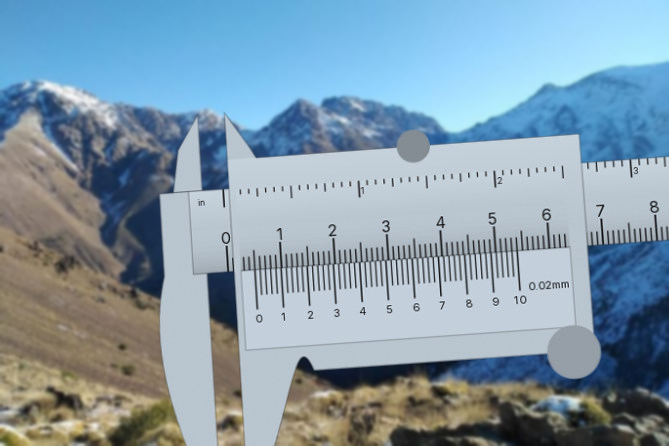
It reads 5.0 mm
